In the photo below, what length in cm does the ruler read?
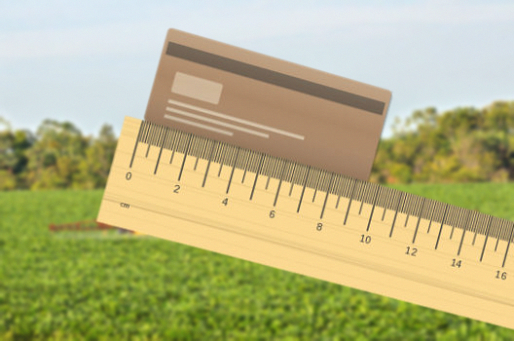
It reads 9.5 cm
